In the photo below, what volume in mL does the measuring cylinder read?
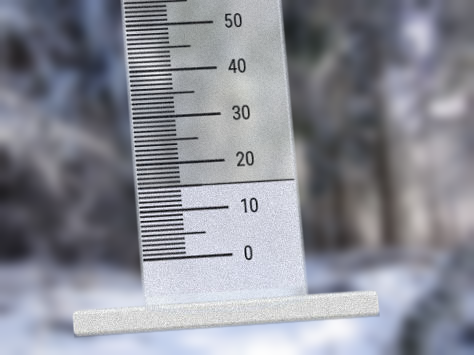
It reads 15 mL
